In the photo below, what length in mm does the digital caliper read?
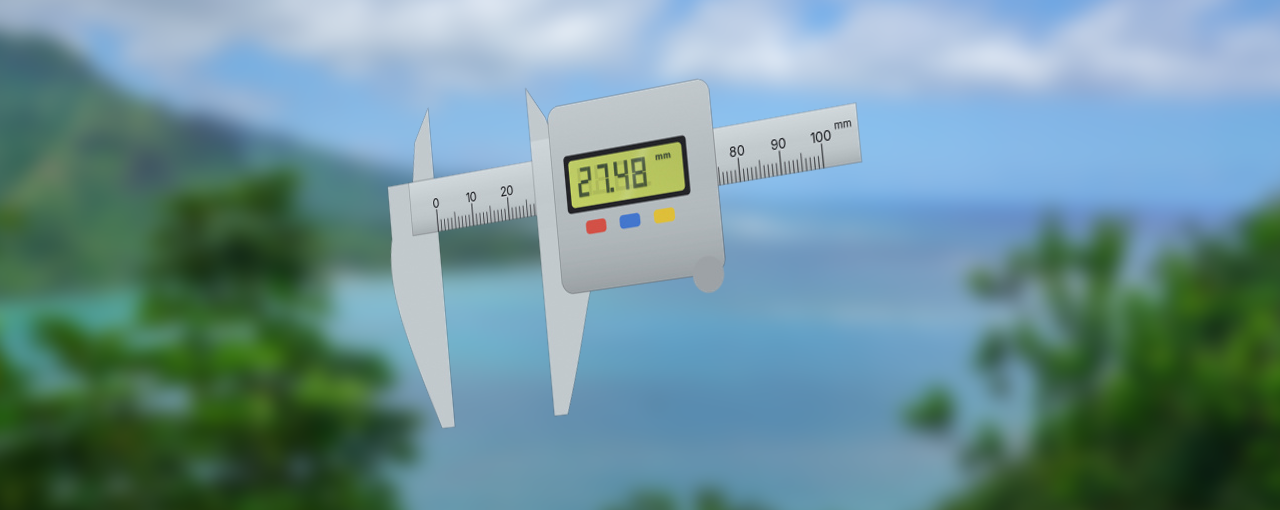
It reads 27.48 mm
